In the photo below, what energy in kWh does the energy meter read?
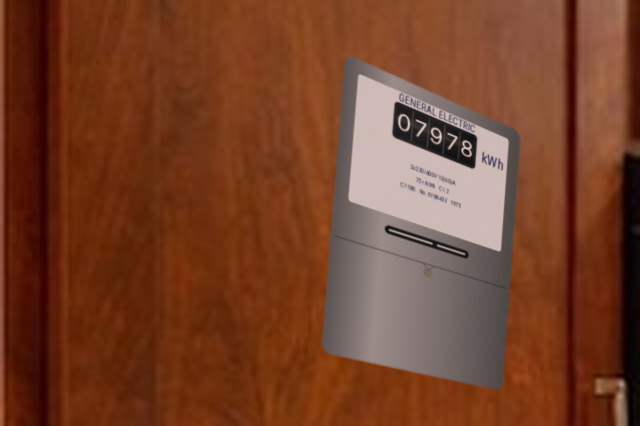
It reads 7978 kWh
